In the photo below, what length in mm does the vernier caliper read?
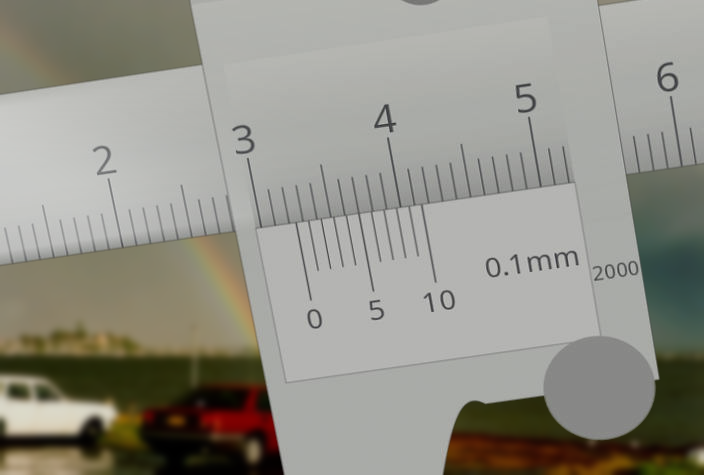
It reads 32.5 mm
